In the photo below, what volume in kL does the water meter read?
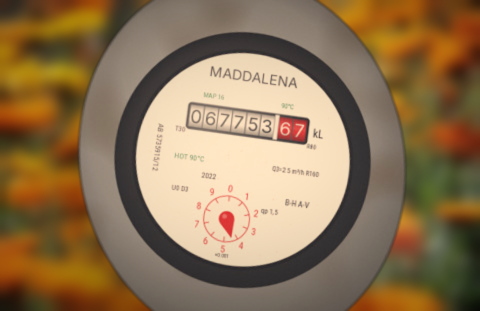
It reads 67753.674 kL
